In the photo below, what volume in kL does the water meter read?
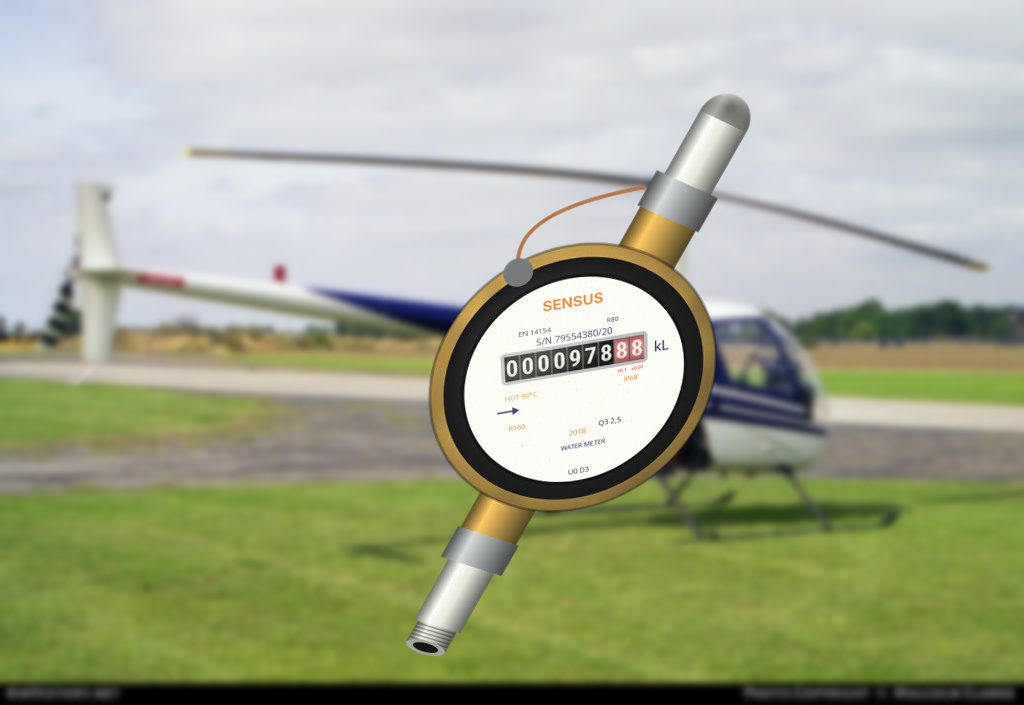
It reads 978.88 kL
